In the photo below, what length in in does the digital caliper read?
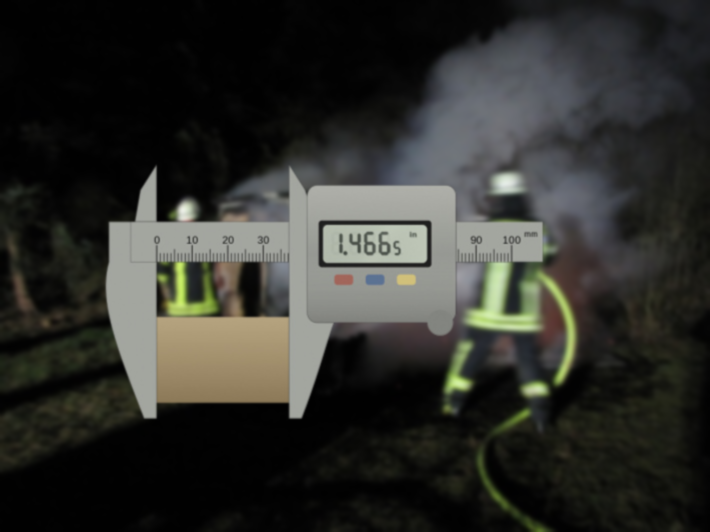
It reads 1.4665 in
